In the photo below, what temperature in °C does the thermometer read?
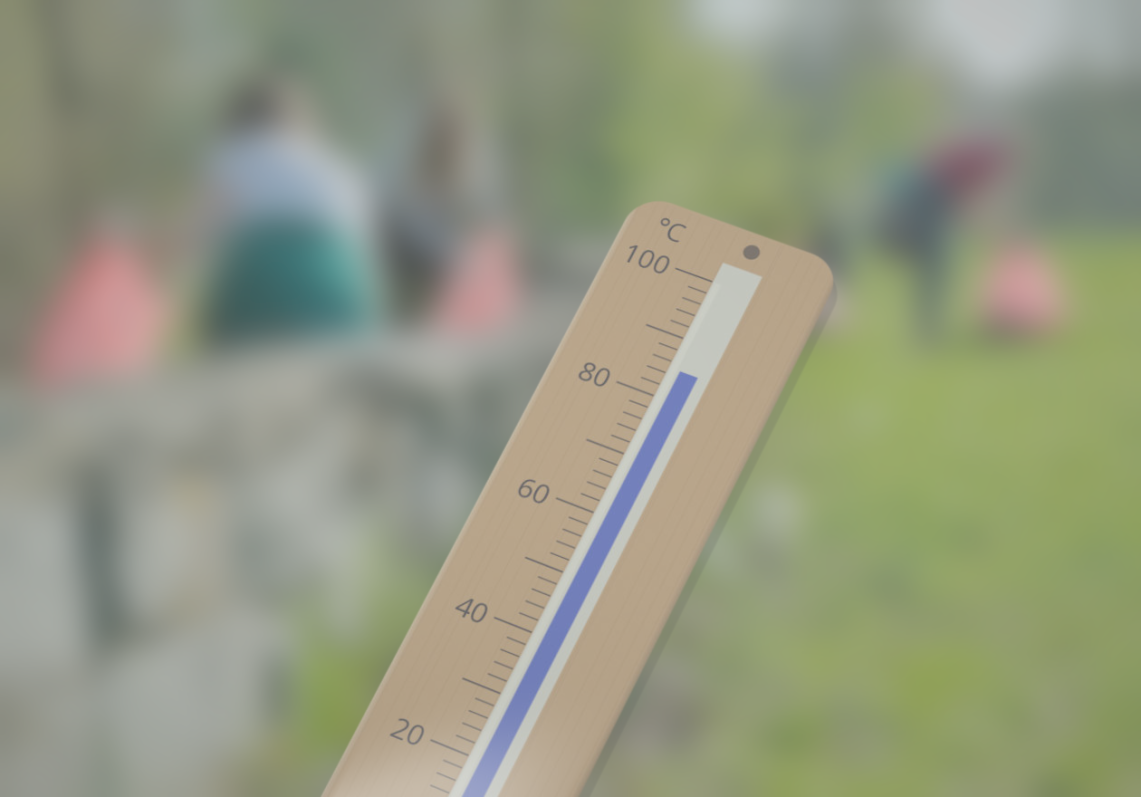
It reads 85 °C
